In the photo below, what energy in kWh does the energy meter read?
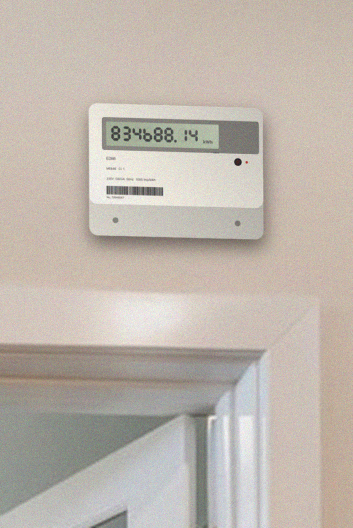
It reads 834688.14 kWh
